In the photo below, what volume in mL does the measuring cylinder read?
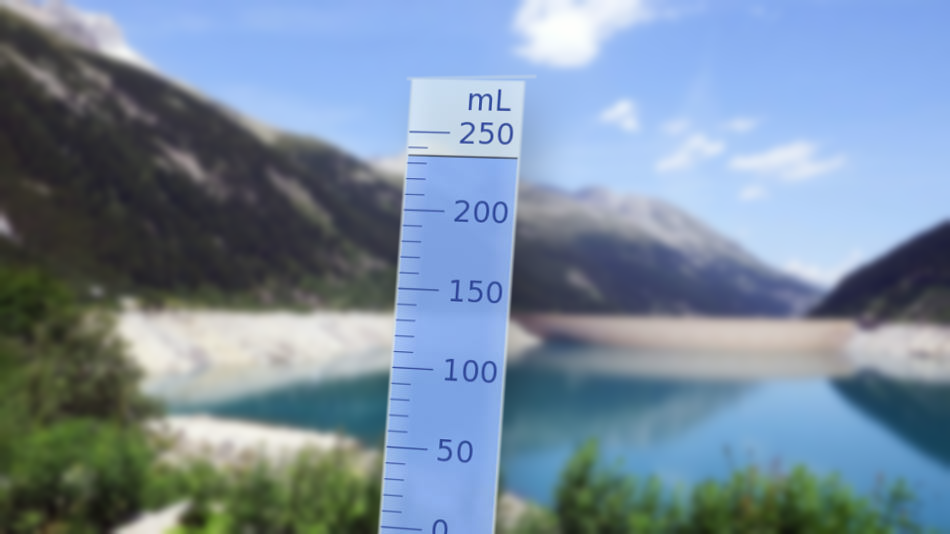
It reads 235 mL
